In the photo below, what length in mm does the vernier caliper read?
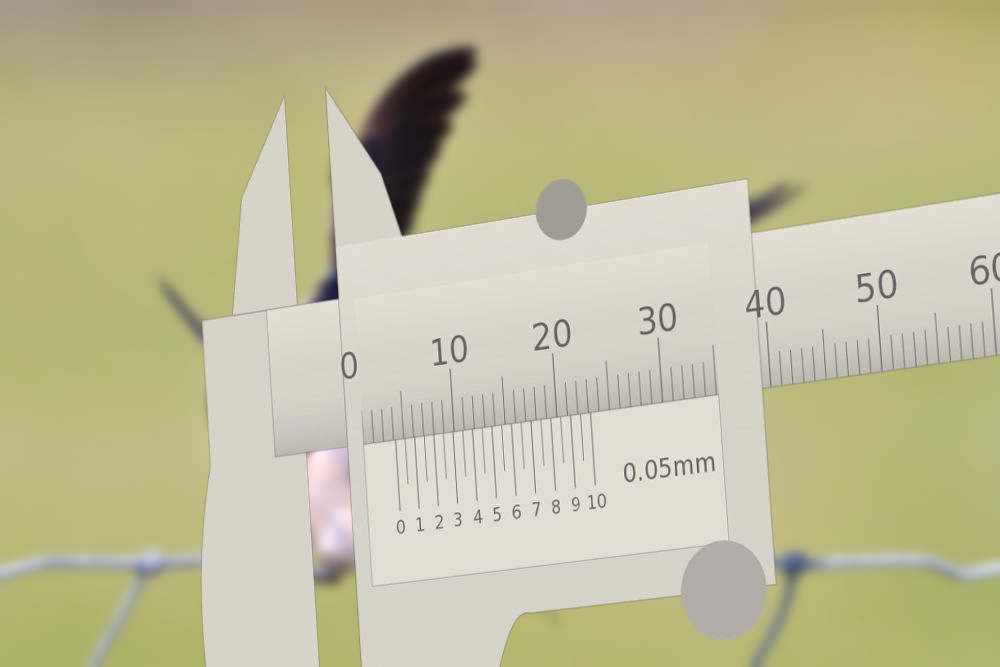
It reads 4.2 mm
